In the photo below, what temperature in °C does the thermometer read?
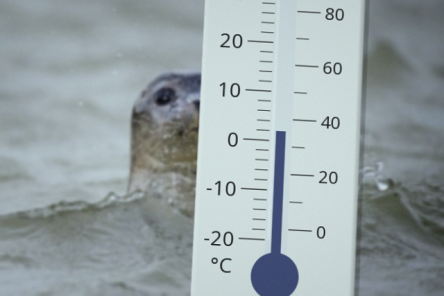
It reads 2 °C
